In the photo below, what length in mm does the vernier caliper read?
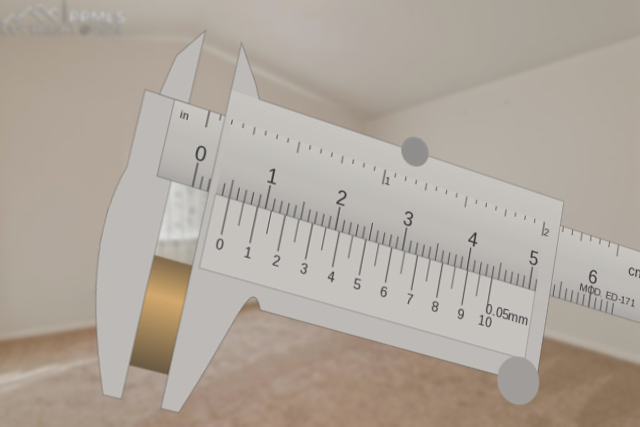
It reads 5.0 mm
